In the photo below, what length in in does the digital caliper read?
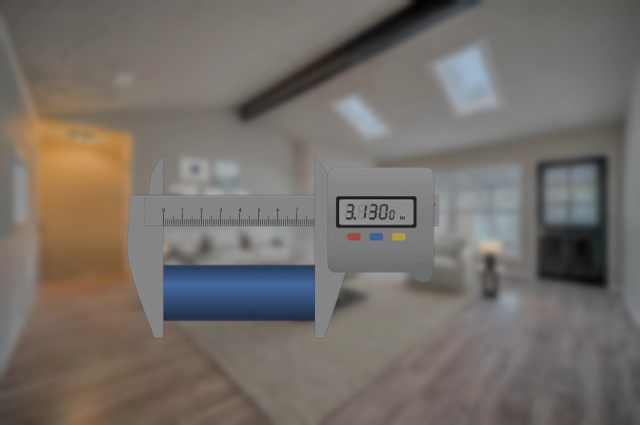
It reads 3.1300 in
